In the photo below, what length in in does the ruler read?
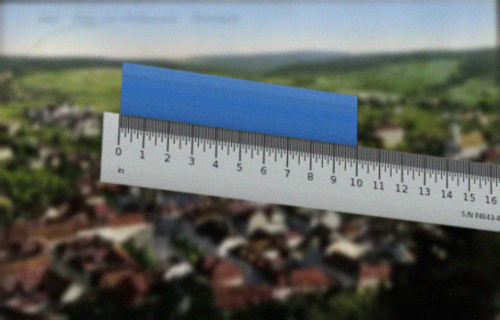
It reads 10 in
